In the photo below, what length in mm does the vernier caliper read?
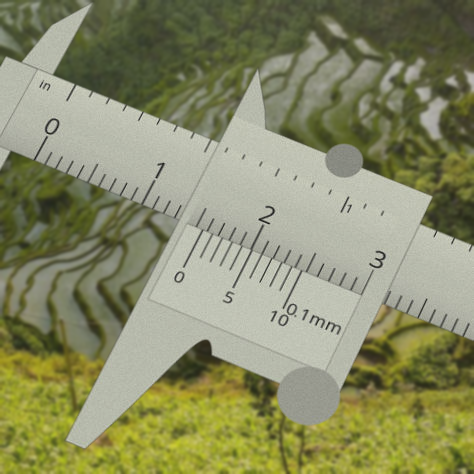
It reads 15.6 mm
